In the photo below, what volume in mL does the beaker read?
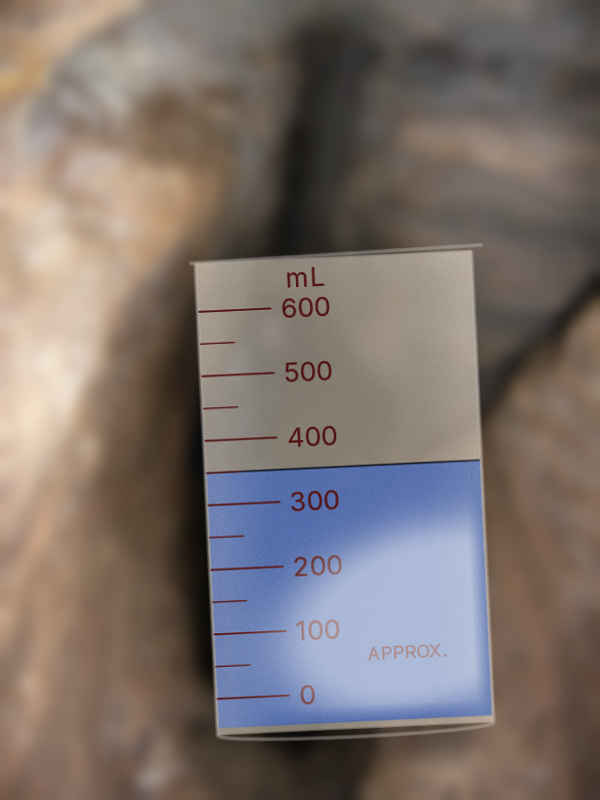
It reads 350 mL
